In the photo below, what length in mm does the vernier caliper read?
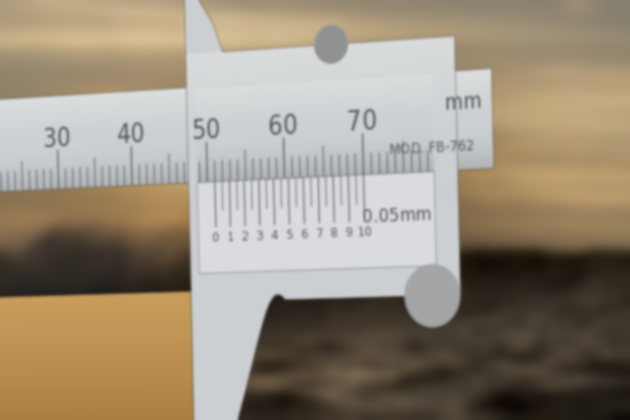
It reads 51.0 mm
